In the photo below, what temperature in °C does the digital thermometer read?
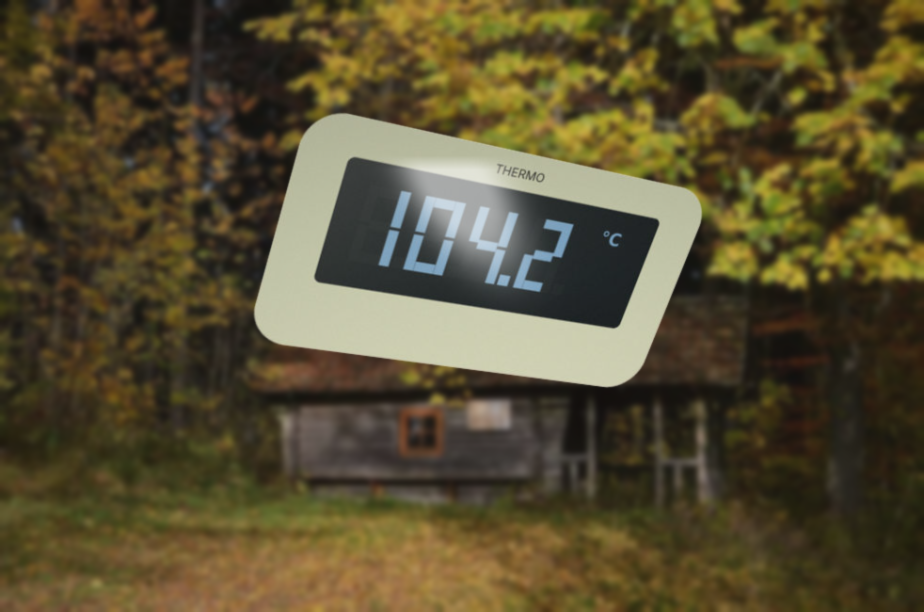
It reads 104.2 °C
